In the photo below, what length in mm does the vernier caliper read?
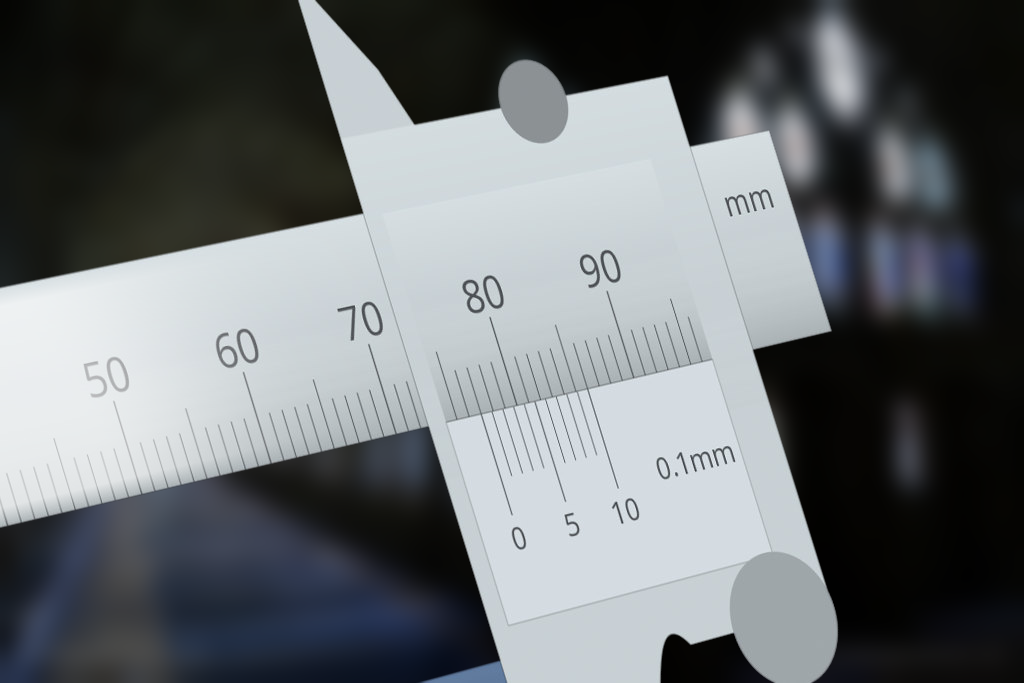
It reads 77.0 mm
